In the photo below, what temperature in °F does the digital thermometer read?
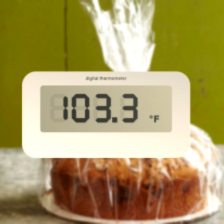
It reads 103.3 °F
